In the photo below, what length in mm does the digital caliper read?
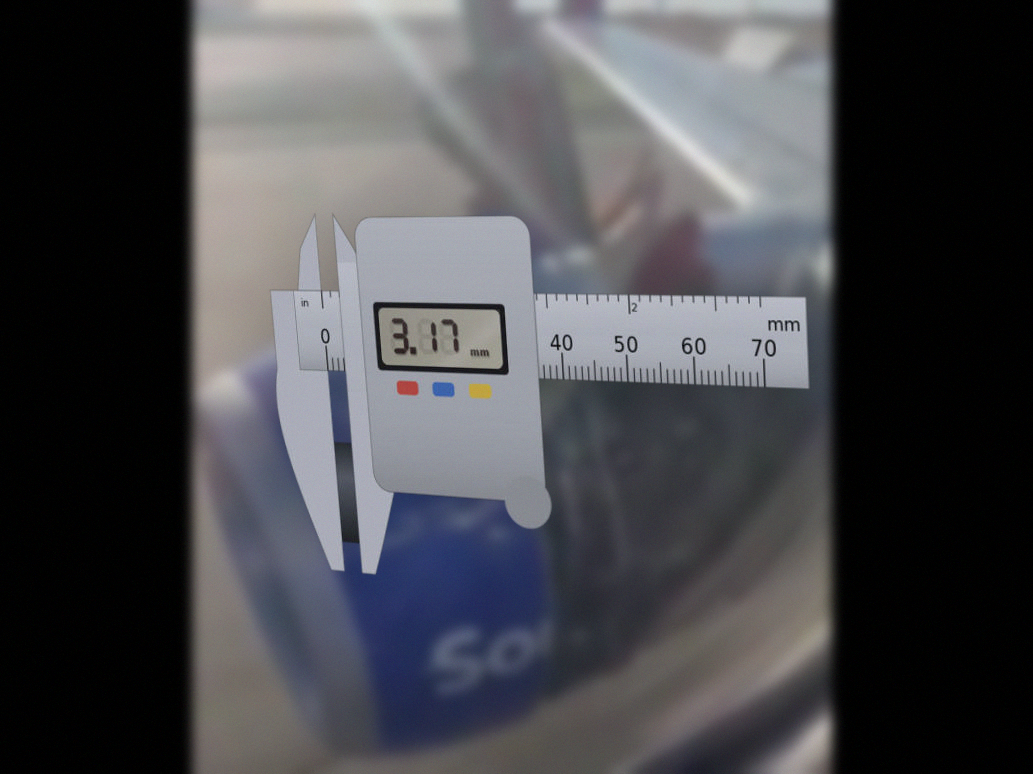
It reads 3.17 mm
